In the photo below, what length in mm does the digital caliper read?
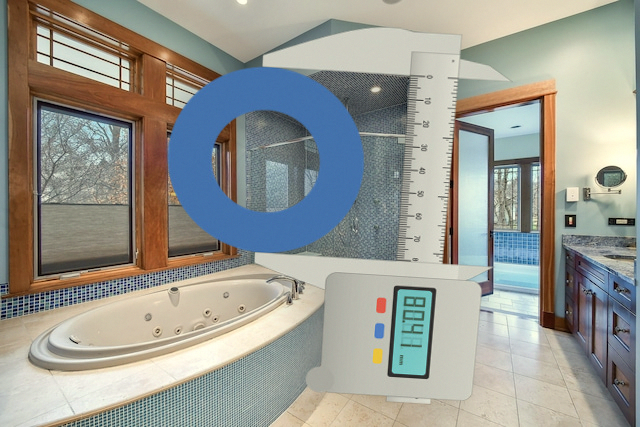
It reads 80.41 mm
